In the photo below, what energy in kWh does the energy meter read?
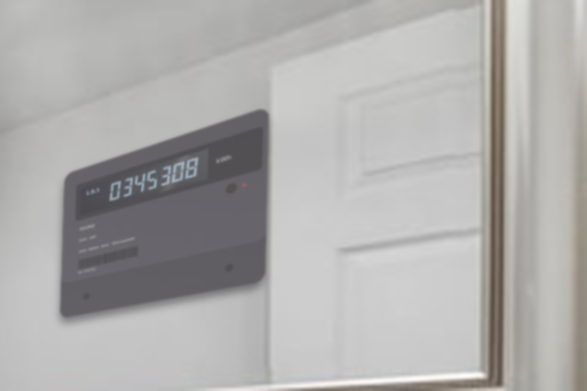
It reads 345308 kWh
